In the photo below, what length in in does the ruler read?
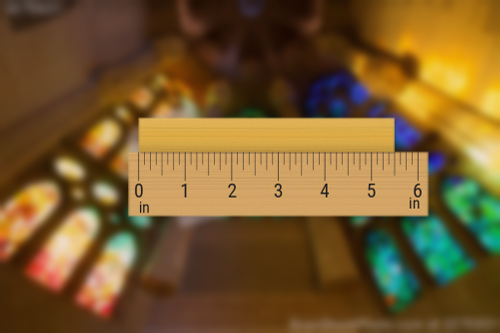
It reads 5.5 in
